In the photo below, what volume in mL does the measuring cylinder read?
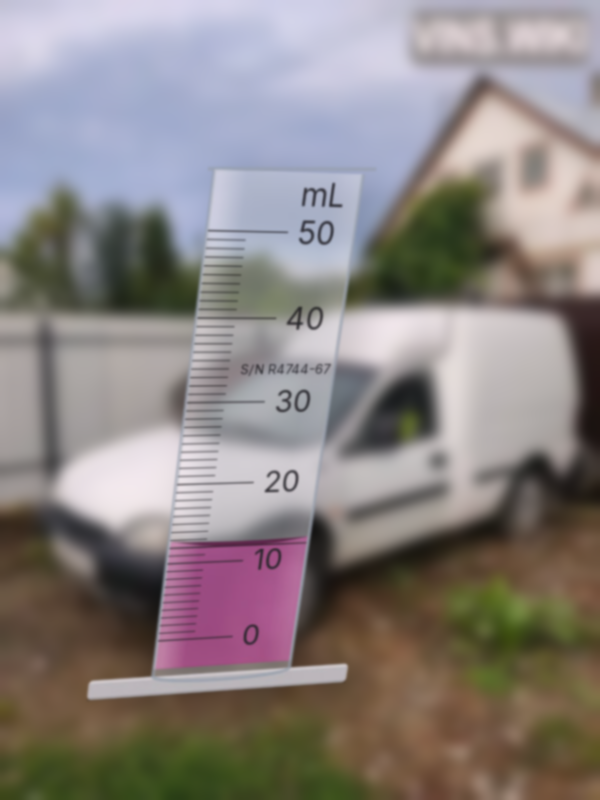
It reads 12 mL
